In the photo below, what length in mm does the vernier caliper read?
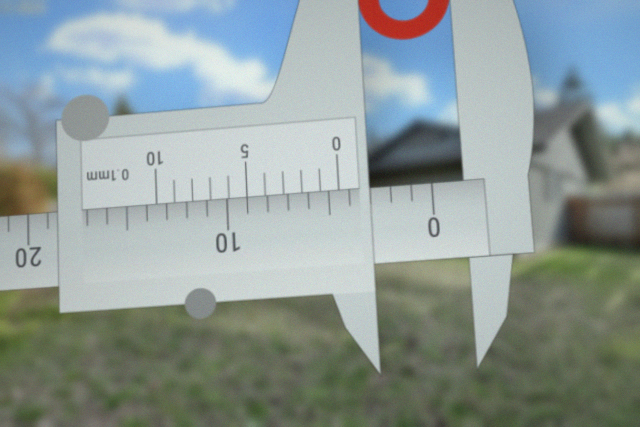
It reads 4.5 mm
